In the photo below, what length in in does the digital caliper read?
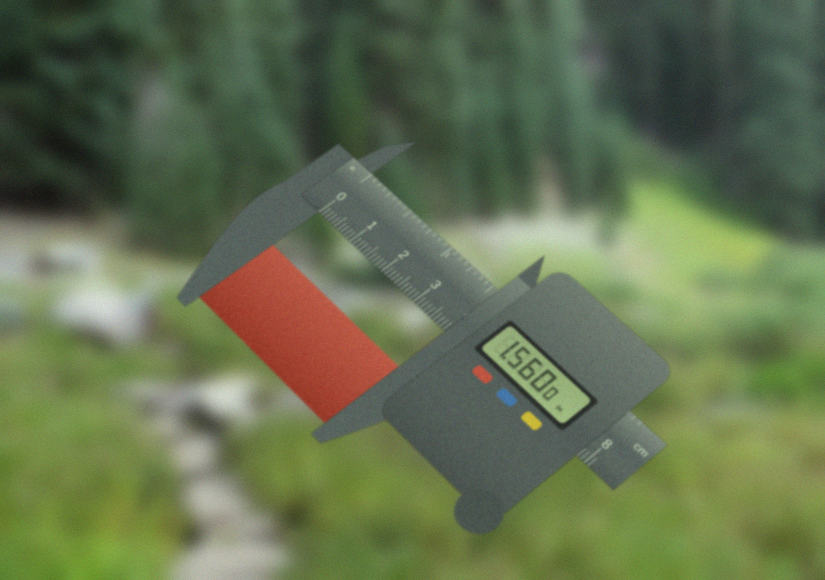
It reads 1.5600 in
